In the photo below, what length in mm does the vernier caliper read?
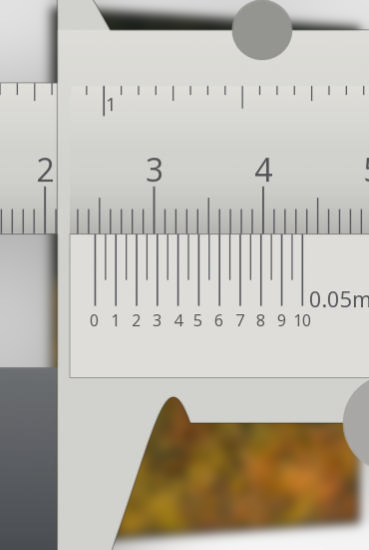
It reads 24.6 mm
